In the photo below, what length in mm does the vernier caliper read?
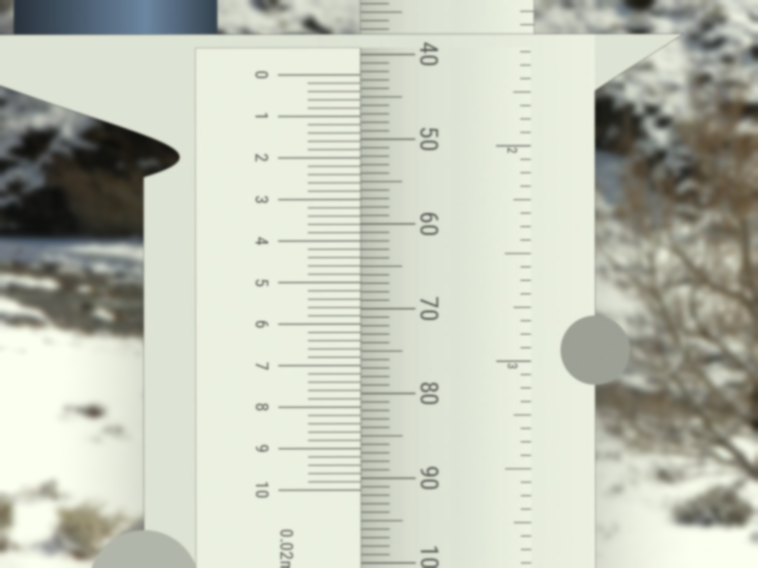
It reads 42.4 mm
